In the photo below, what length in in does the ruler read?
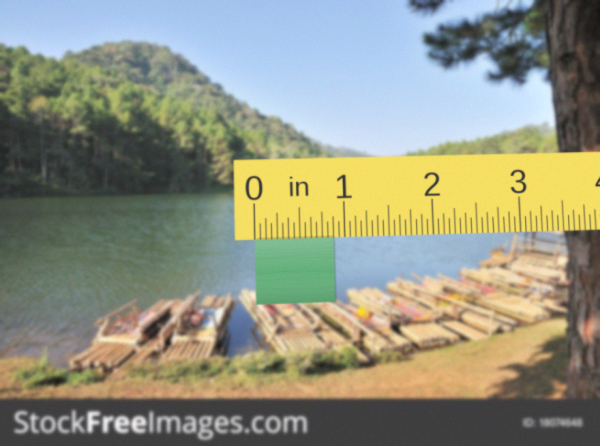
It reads 0.875 in
